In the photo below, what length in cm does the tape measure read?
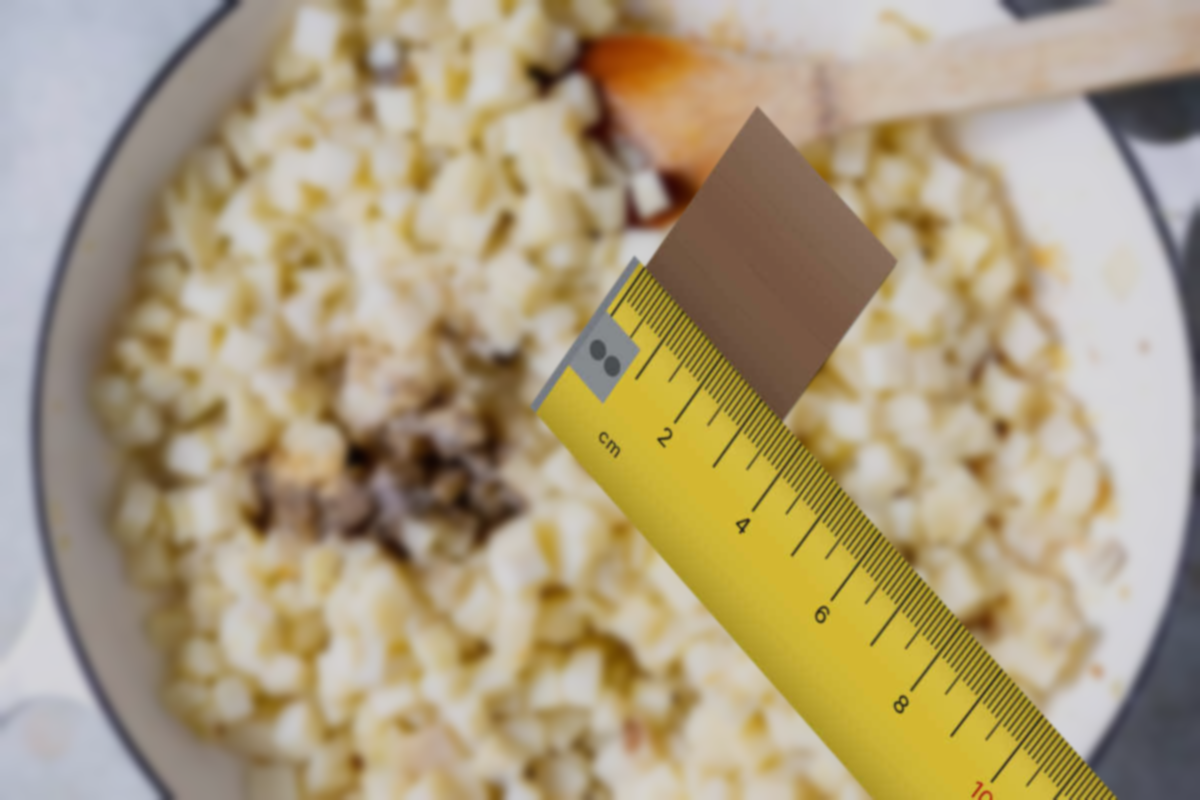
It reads 3.5 cm
